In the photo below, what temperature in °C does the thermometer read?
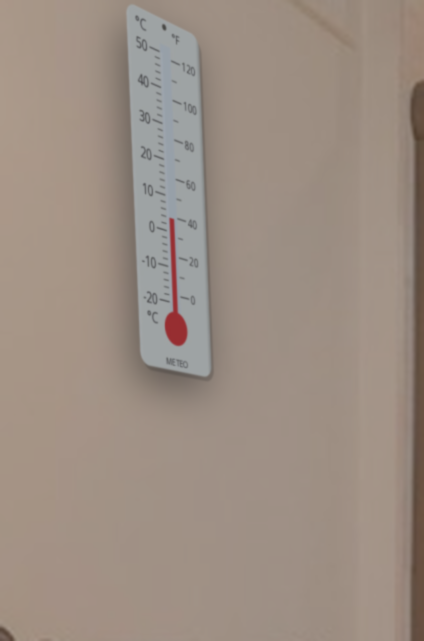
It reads 4 °C
